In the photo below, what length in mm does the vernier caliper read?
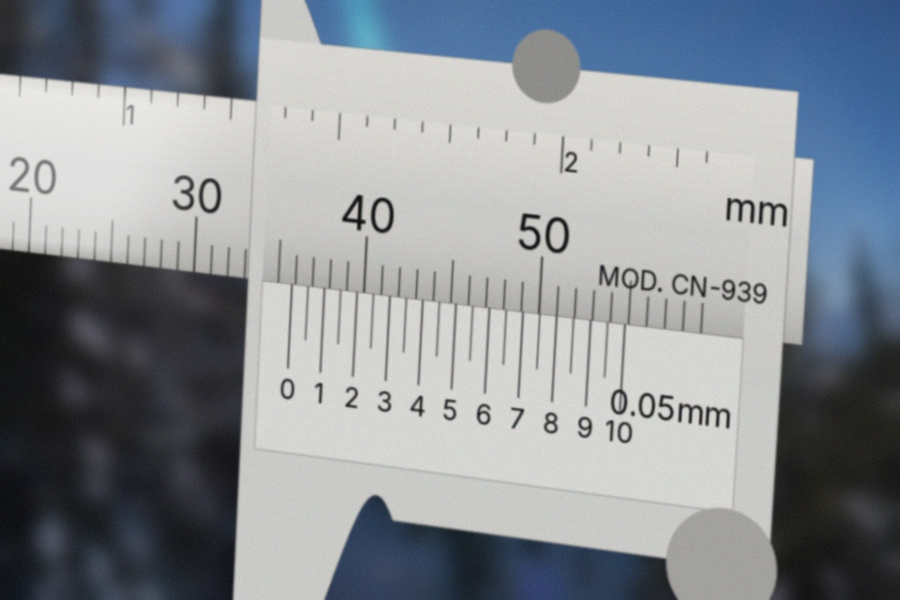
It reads 35.8 mm
